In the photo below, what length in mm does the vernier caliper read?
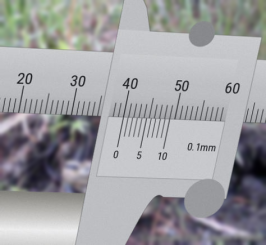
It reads 40.0 mm
